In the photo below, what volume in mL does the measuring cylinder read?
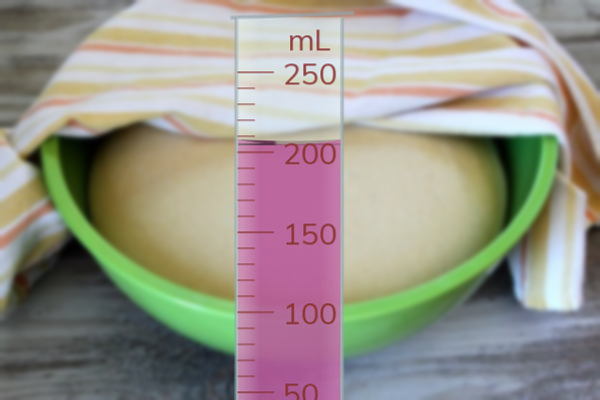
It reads 205 mL
